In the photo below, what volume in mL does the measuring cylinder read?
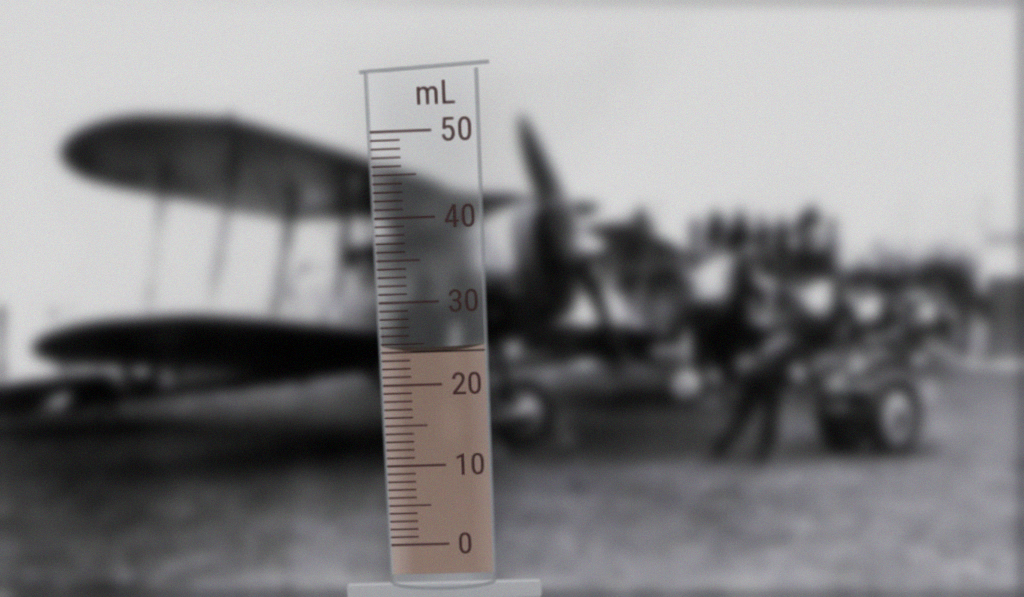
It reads 24 mL
